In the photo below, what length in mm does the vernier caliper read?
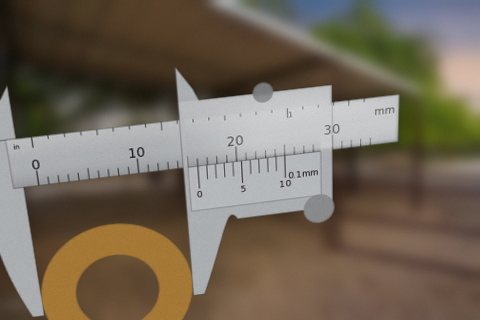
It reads 16.0 mm
